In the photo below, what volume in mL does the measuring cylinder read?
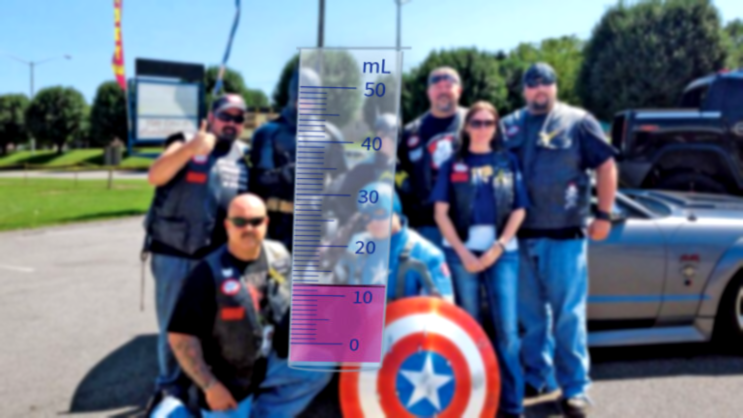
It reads 12 mL
